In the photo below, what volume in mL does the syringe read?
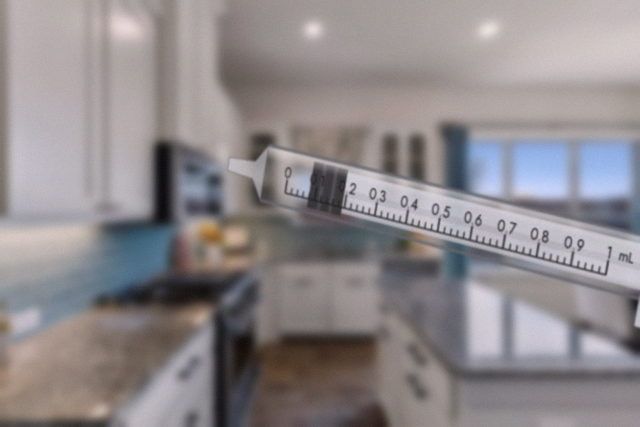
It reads 0.08 mL
